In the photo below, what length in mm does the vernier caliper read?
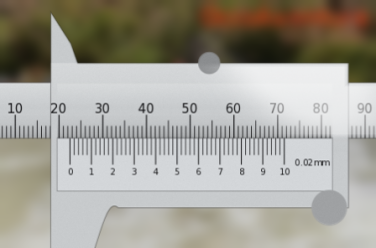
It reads 22.5 mm
